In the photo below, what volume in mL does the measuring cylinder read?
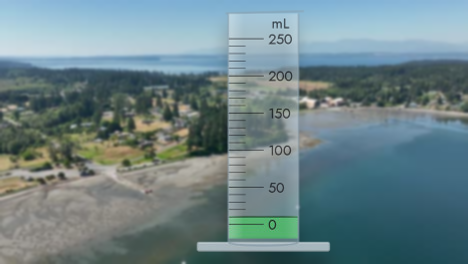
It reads 10 mL
